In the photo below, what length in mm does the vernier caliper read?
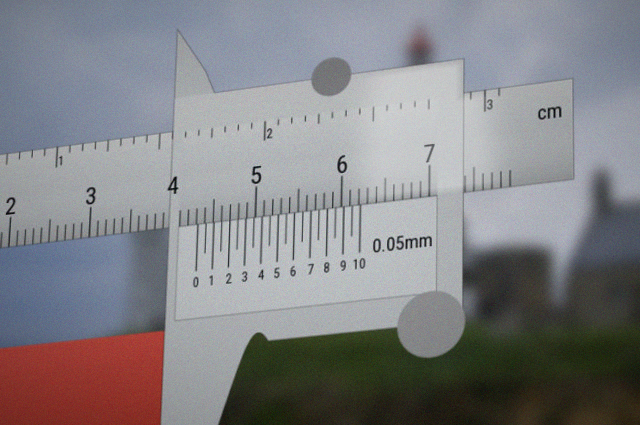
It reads 43.2 mm
